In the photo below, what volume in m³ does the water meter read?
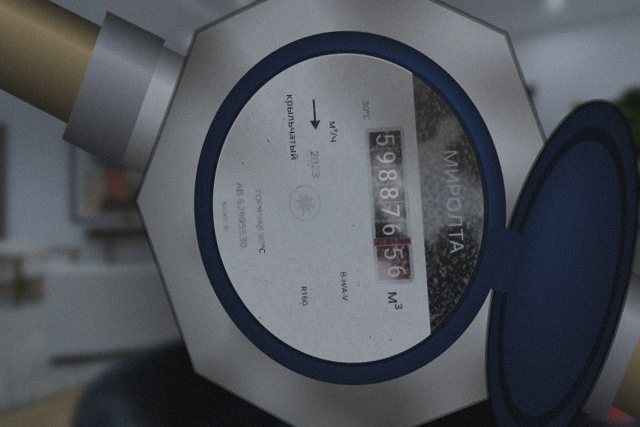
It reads 598876.56 m³
